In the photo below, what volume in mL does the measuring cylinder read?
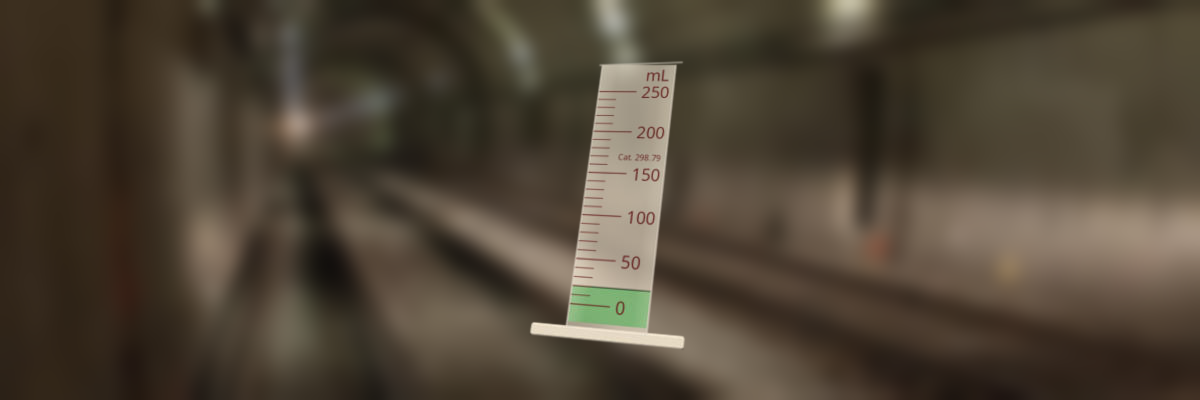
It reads 20 mL
